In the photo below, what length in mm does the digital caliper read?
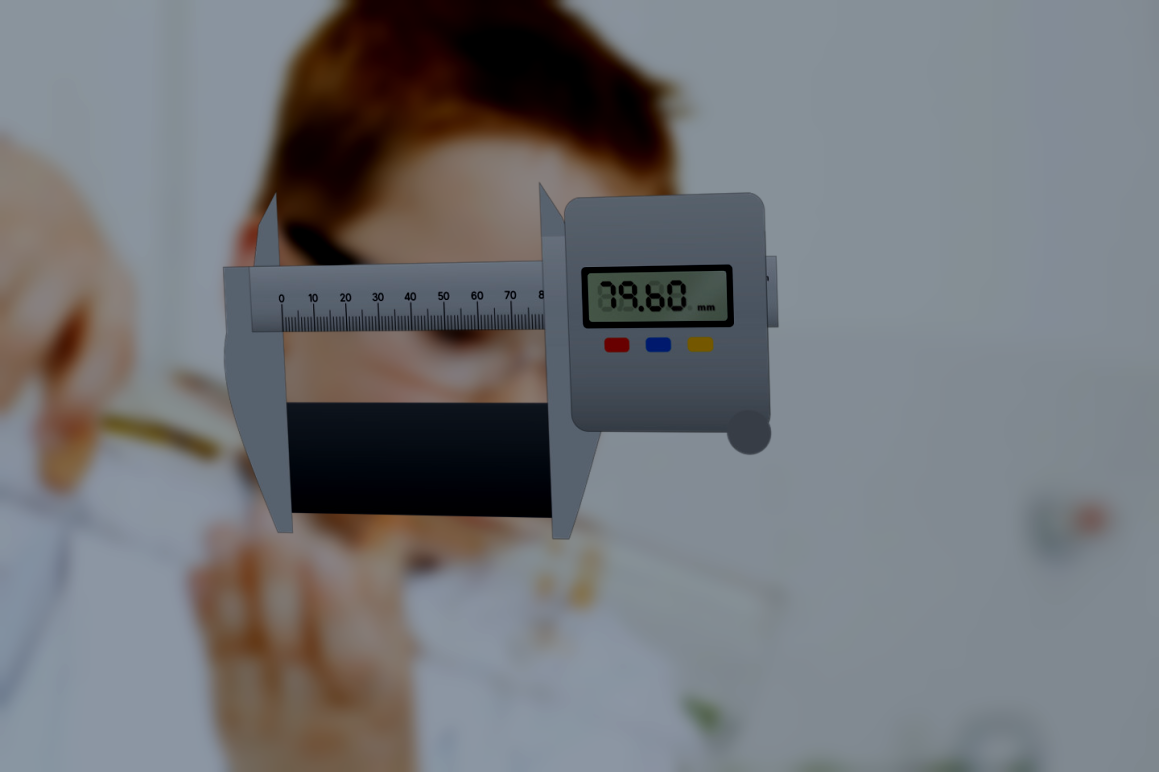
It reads 79.60 mm
